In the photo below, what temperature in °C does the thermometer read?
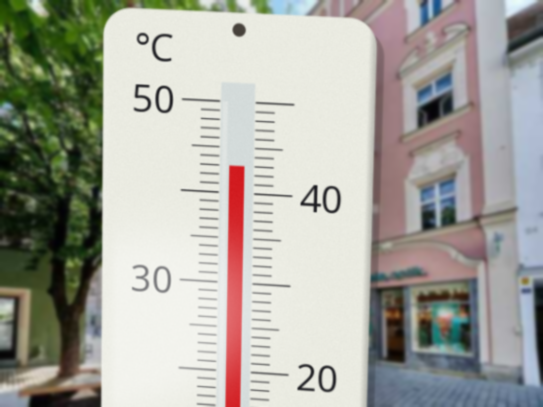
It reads 43 °C
